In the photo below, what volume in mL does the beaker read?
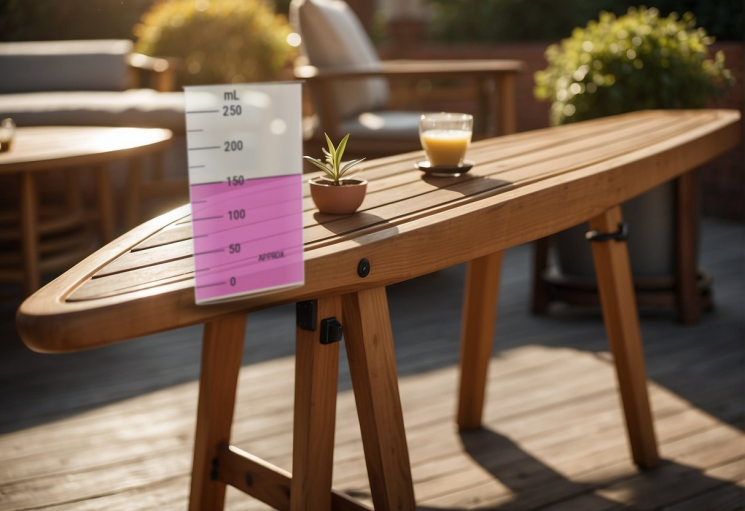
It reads 150 mL
